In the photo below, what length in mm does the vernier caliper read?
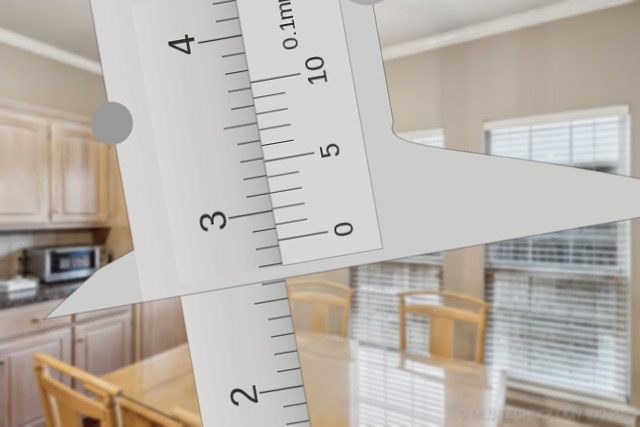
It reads 28.3 mm
